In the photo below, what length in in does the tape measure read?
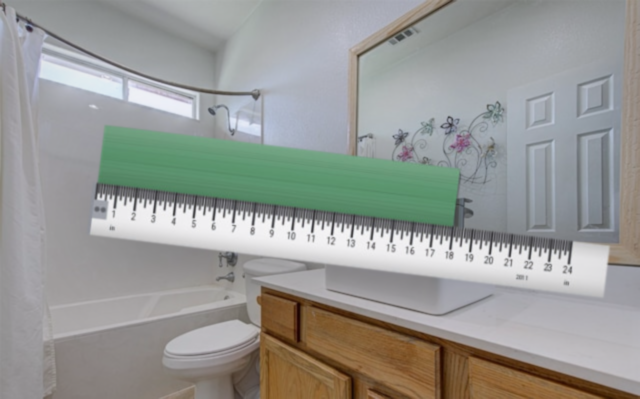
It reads 18 in
